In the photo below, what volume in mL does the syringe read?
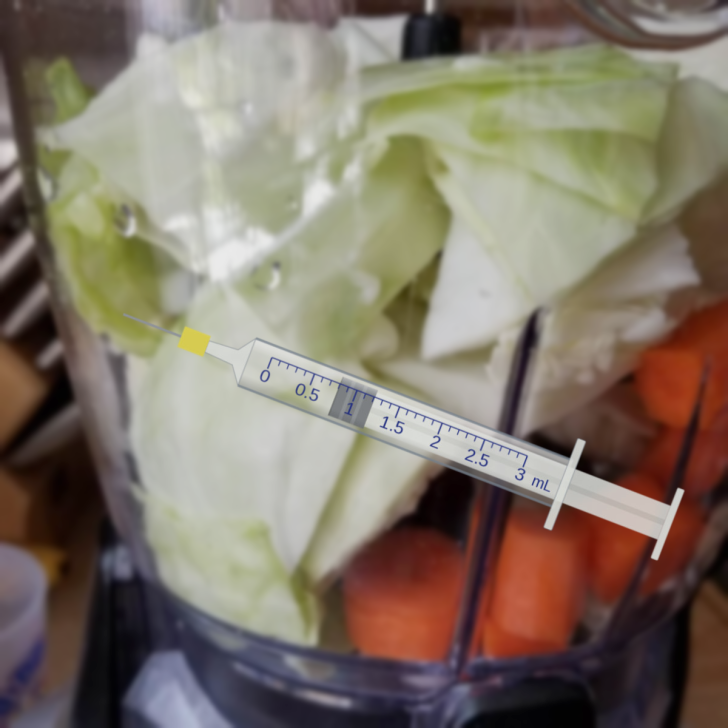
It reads 0.8 mL
